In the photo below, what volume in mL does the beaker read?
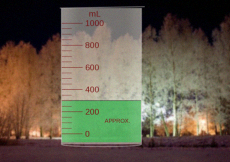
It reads 300 mL
